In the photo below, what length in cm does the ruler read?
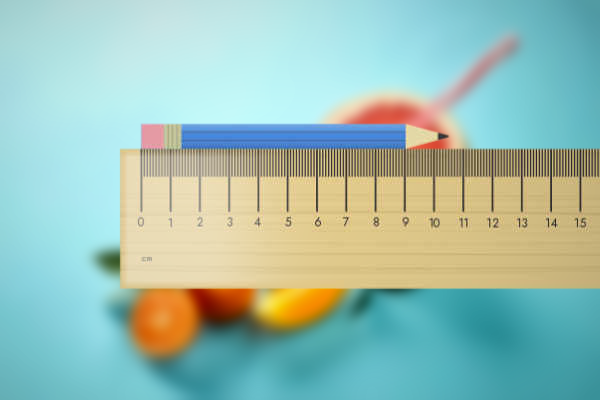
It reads 10.5 cm
